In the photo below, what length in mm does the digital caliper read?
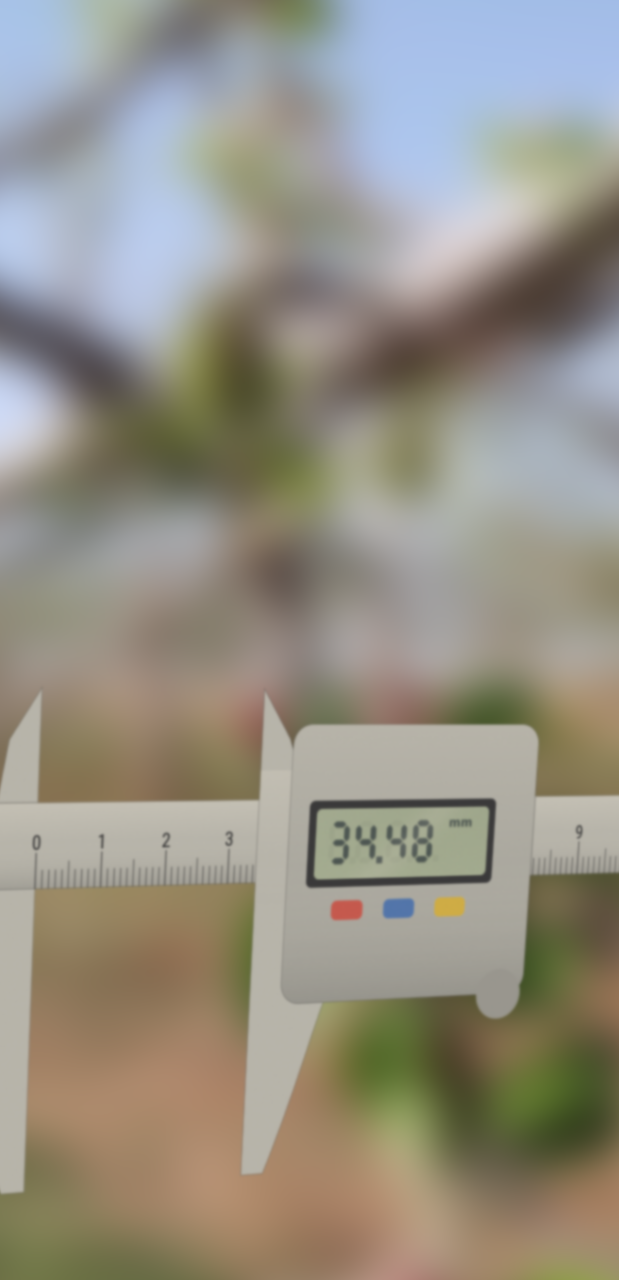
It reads 34.48 mm
